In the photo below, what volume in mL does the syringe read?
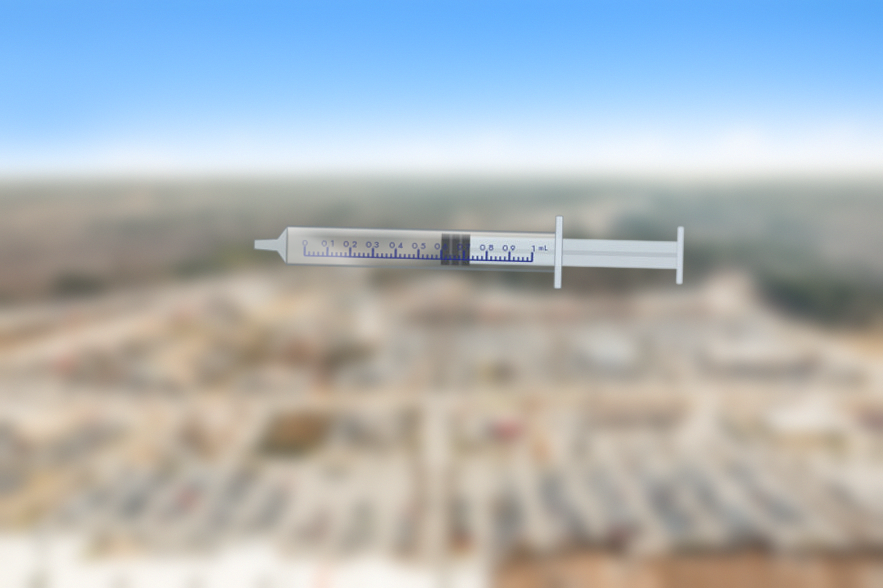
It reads 0.6 mL
